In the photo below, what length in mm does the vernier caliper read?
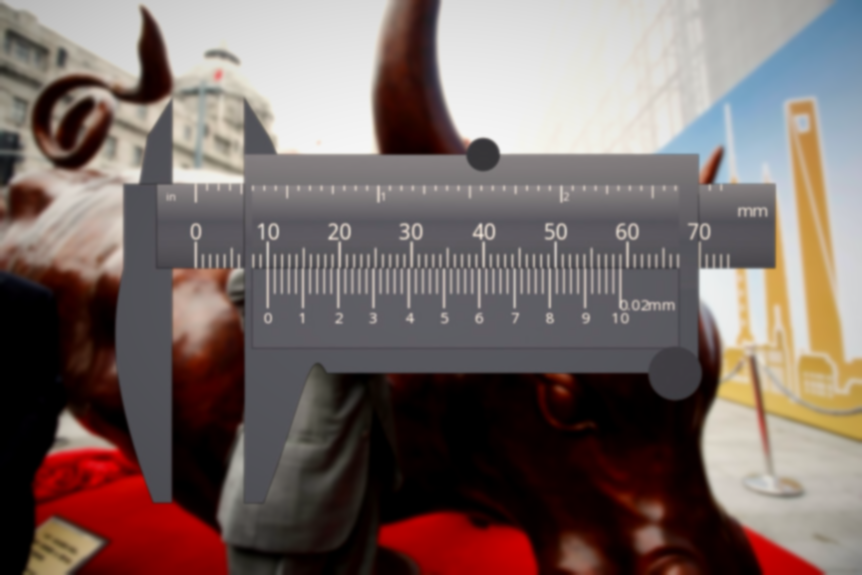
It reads 10.0 mm
